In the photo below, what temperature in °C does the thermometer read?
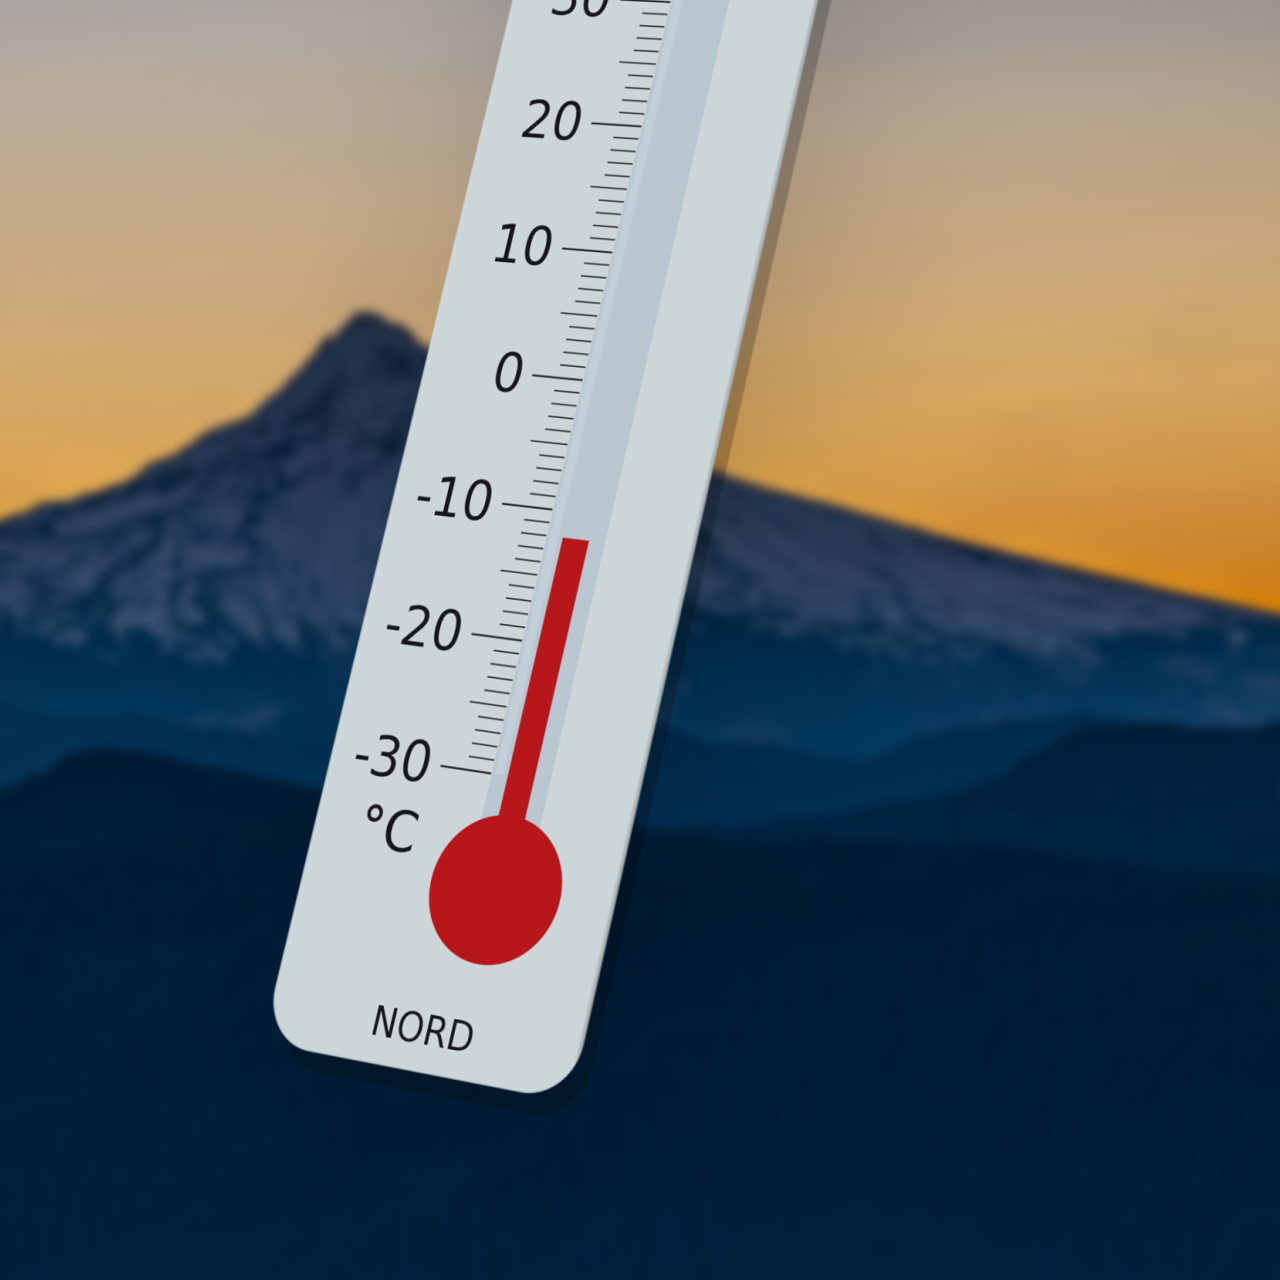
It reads -12 °C
